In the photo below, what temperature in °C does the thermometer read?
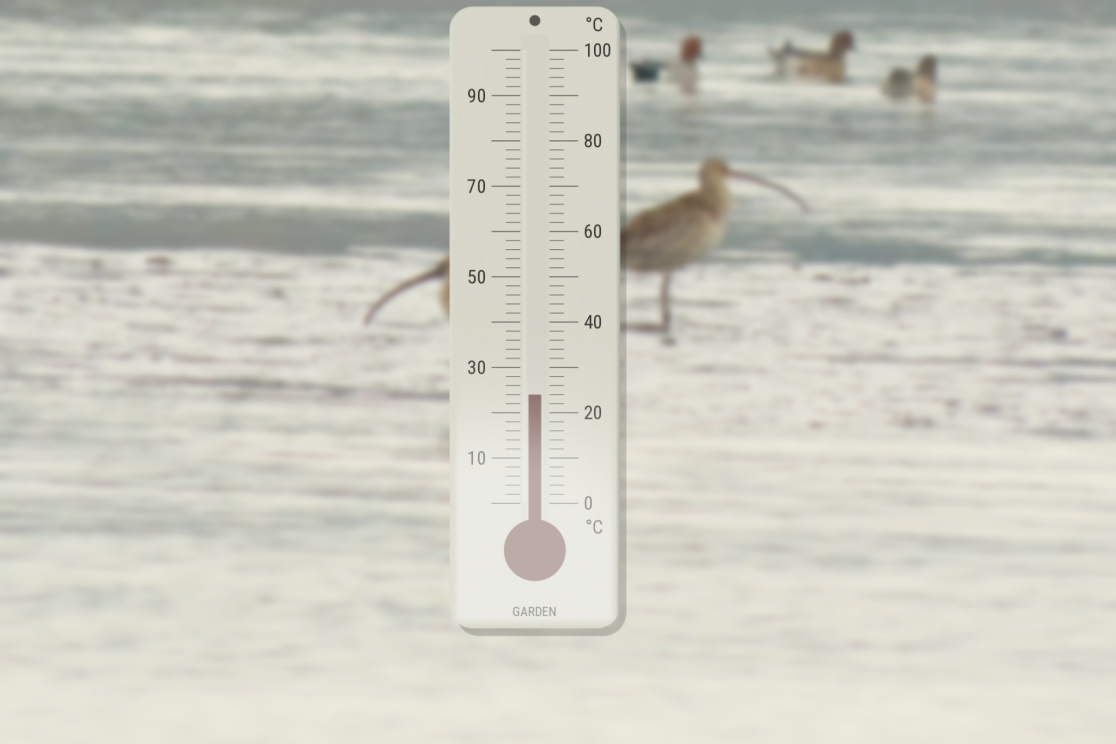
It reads 24 °C
